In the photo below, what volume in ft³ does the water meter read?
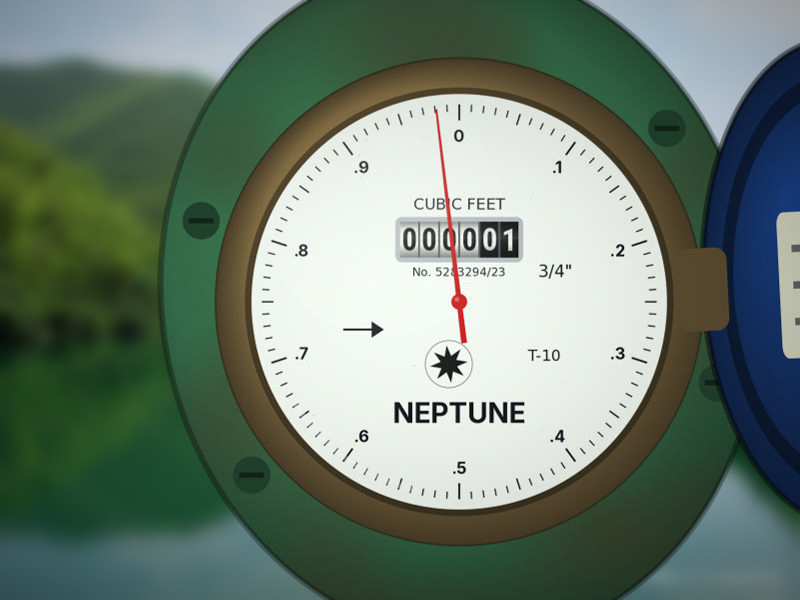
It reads 0.98 ft³
